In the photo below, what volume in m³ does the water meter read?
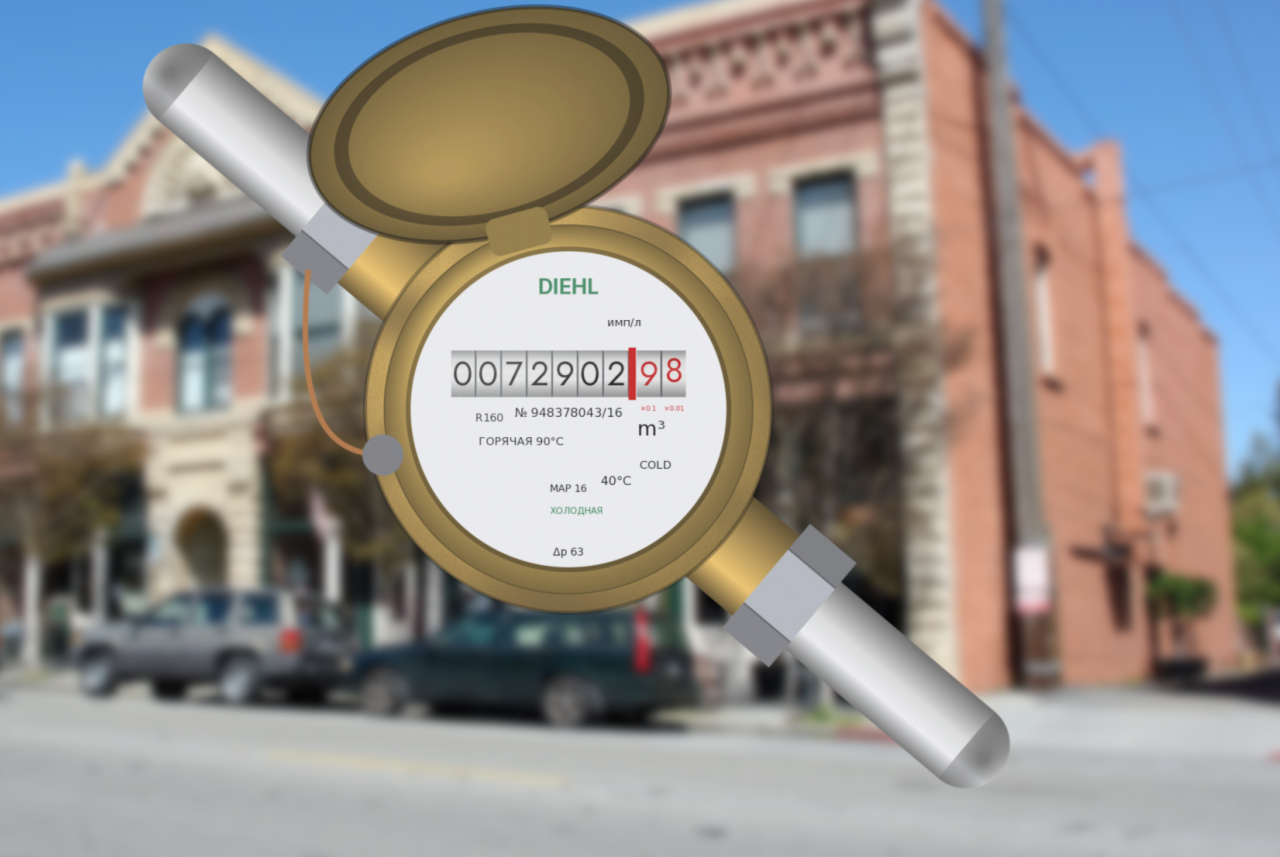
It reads 72902.98 m³
